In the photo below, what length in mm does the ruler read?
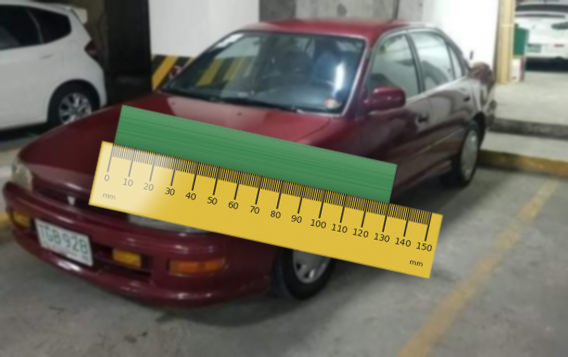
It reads 130 mm
